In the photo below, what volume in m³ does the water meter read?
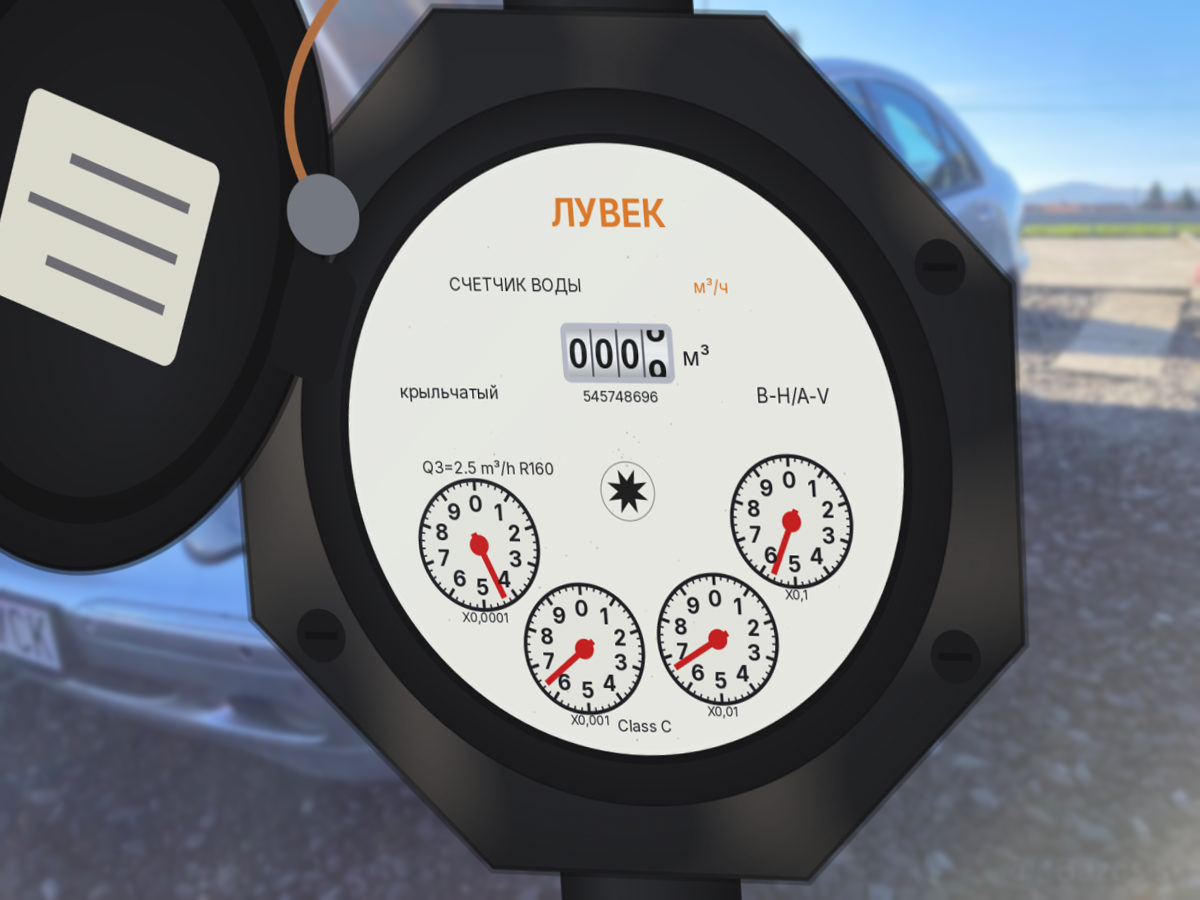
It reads 8.5664 m³
